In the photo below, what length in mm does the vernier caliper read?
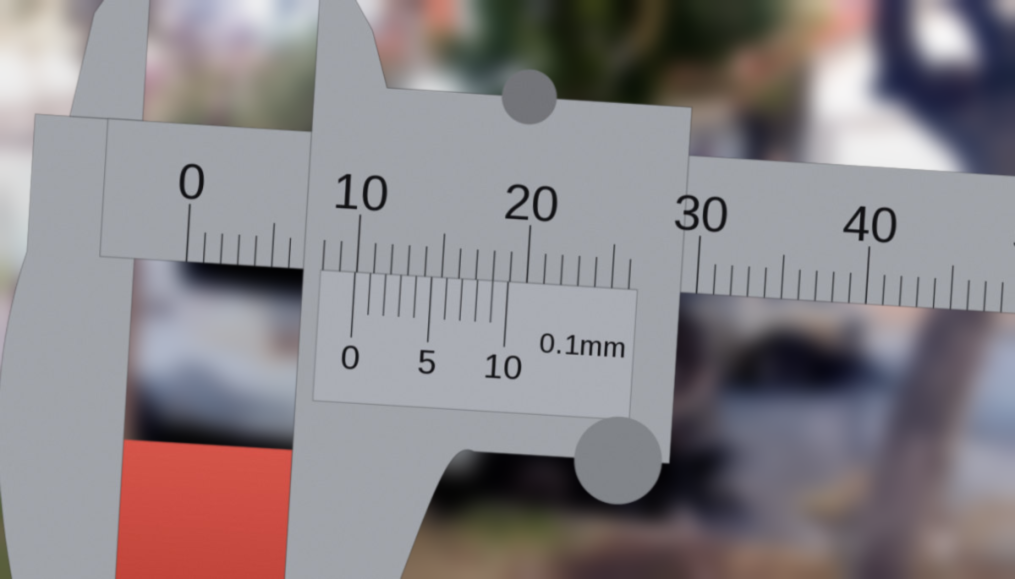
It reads 9.9 mm
